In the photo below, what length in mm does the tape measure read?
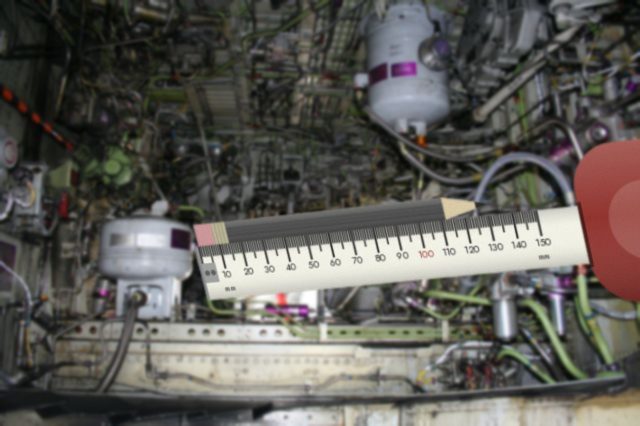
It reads 130 mm
